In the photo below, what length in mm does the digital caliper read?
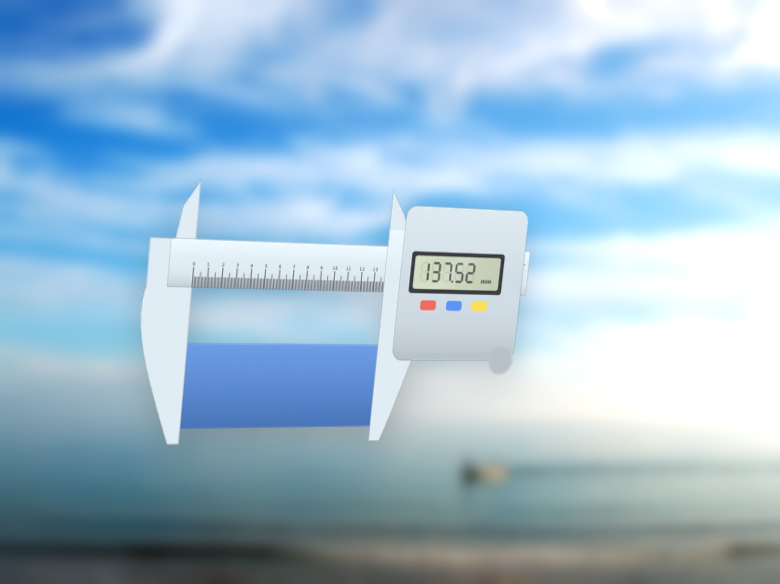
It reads 137.52 mm
